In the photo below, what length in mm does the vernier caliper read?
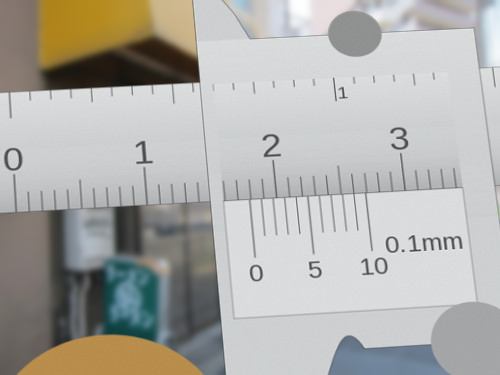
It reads 17.9 mm
